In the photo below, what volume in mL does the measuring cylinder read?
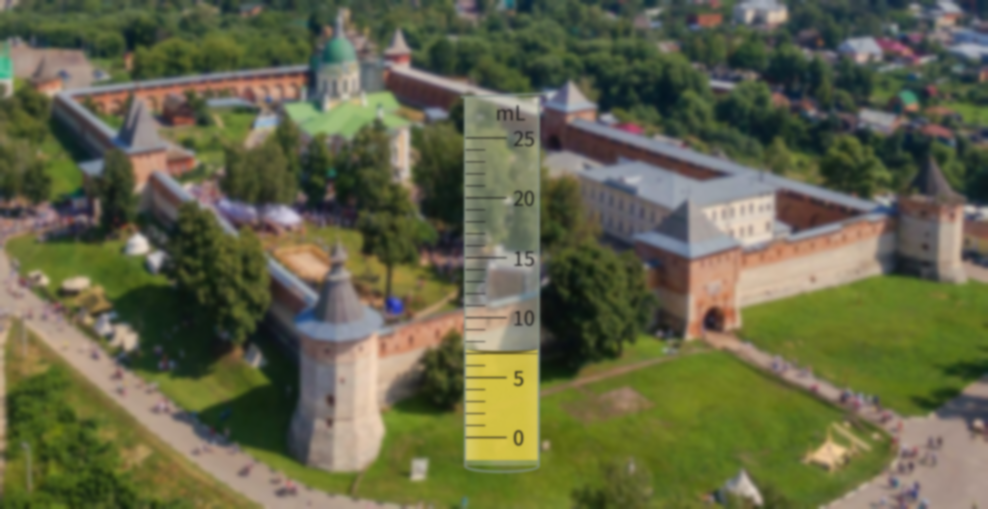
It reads 7 mL
